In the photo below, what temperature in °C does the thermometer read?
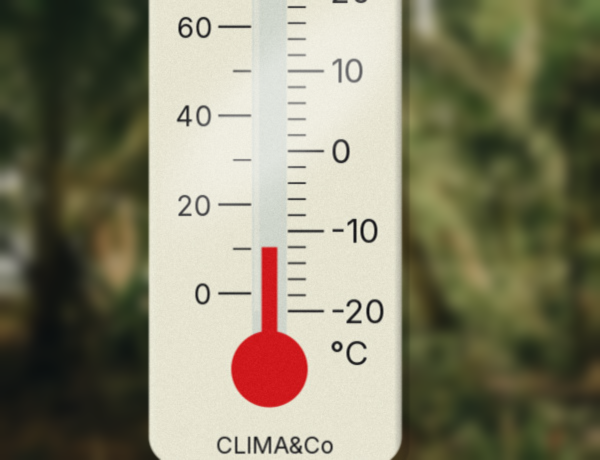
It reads -12 °C
